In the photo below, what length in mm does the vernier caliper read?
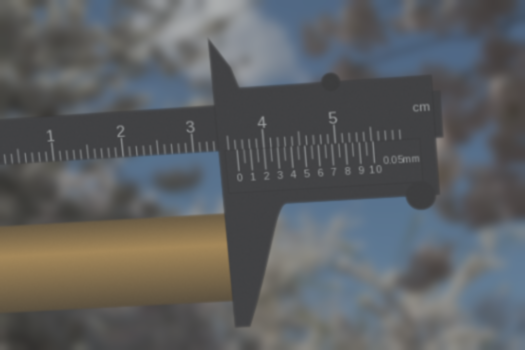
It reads 36.2 mm
